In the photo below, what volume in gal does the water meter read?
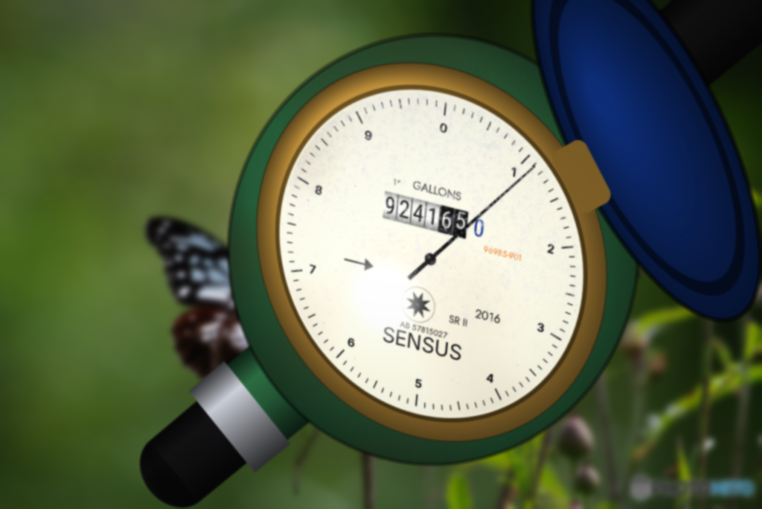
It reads 9241651.1 gal
